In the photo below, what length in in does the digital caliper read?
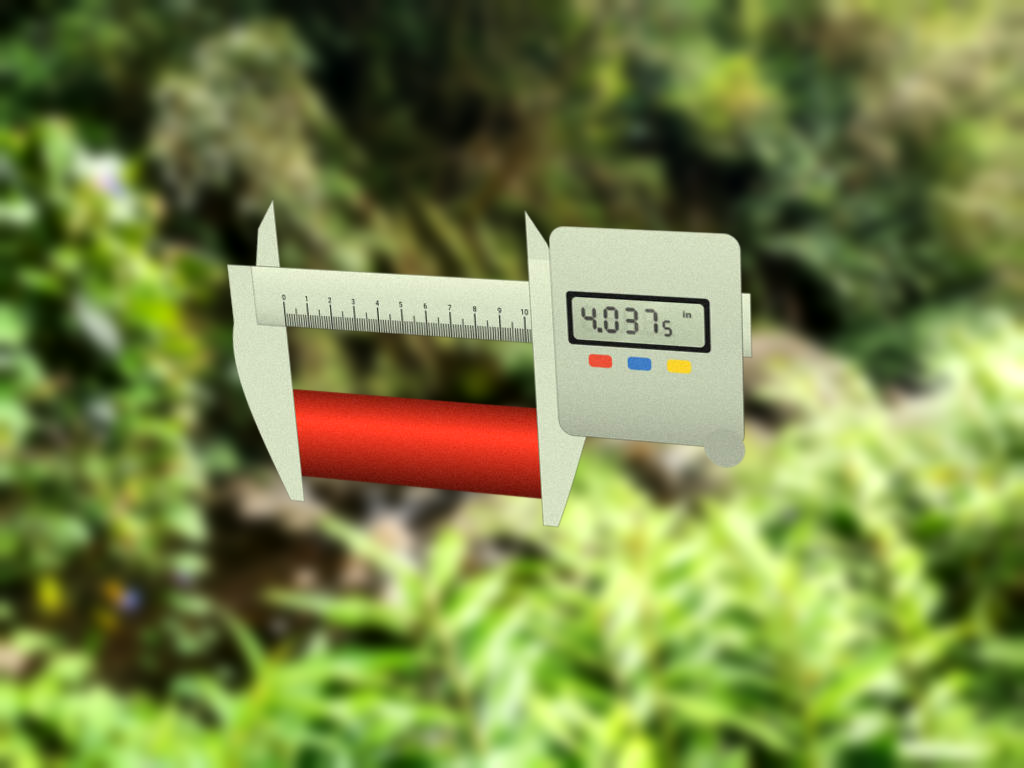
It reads 4.0375 in
